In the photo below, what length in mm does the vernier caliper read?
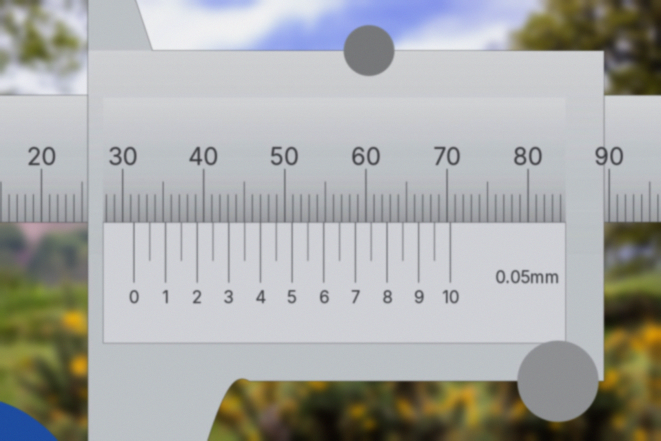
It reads 31.4 mm
